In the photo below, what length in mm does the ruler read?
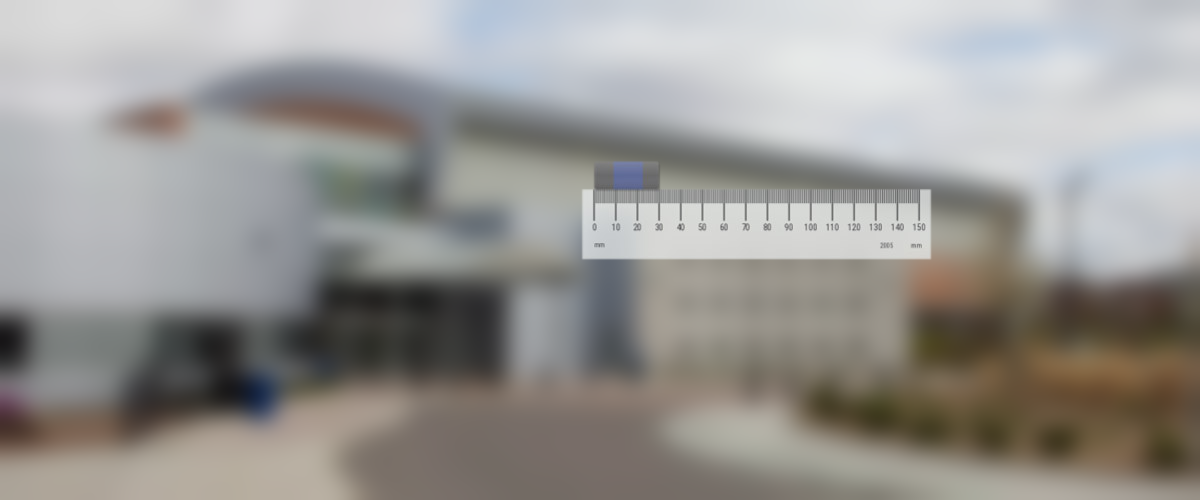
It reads 30 mm
